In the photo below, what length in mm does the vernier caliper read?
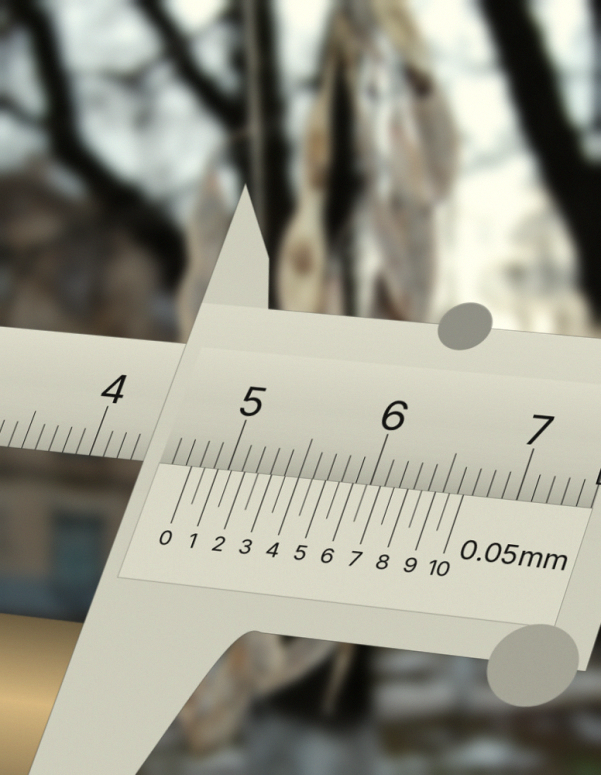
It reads 47.4 mm
